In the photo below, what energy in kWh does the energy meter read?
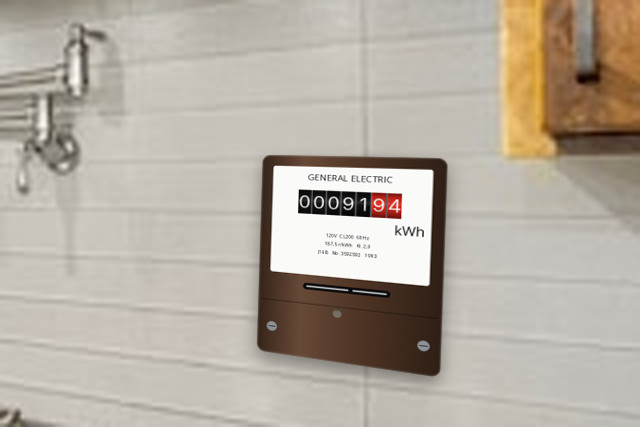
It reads 91.94 kWh
